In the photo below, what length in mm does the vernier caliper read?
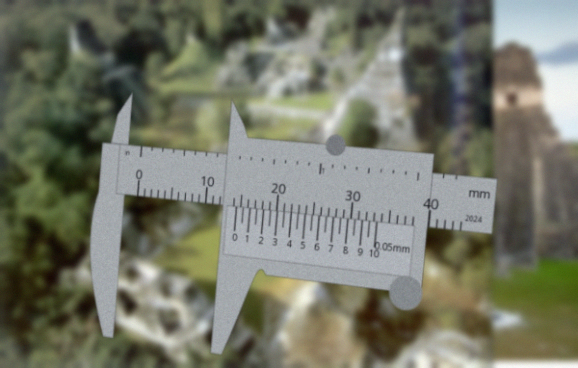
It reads 14.4 mm
